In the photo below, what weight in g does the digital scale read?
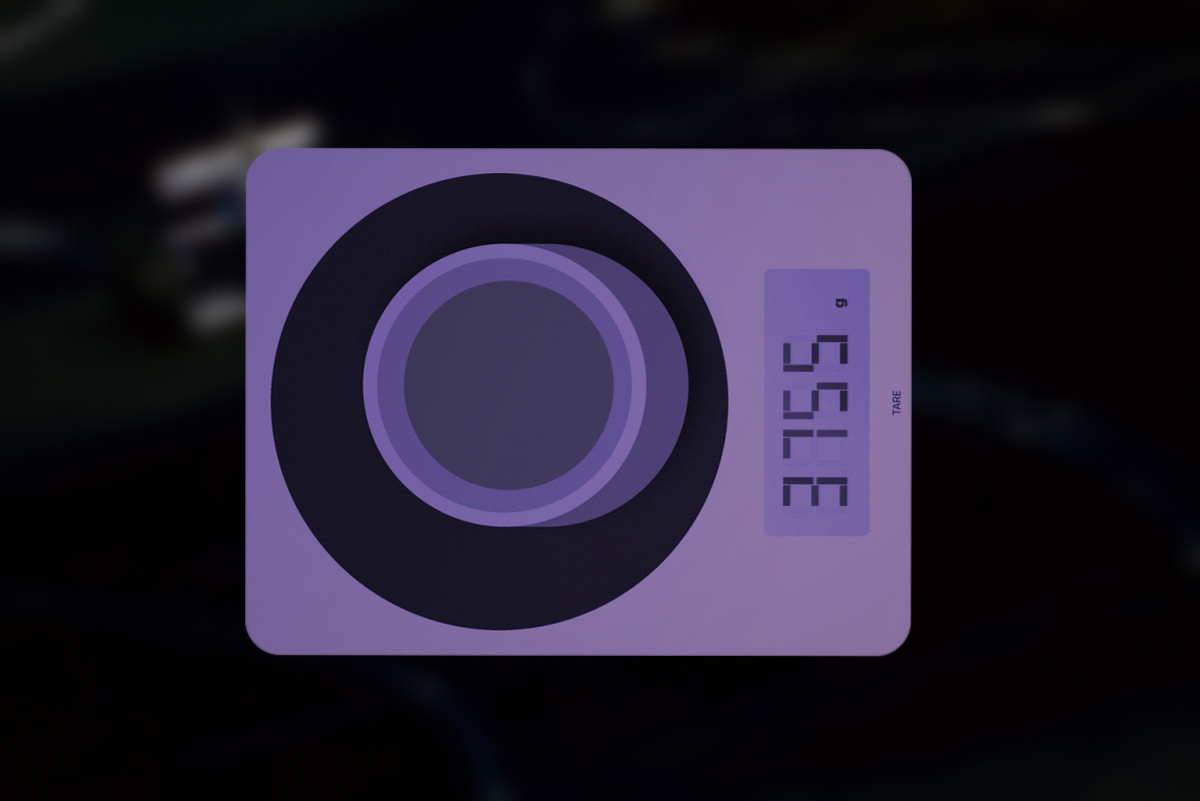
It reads 3755 g
